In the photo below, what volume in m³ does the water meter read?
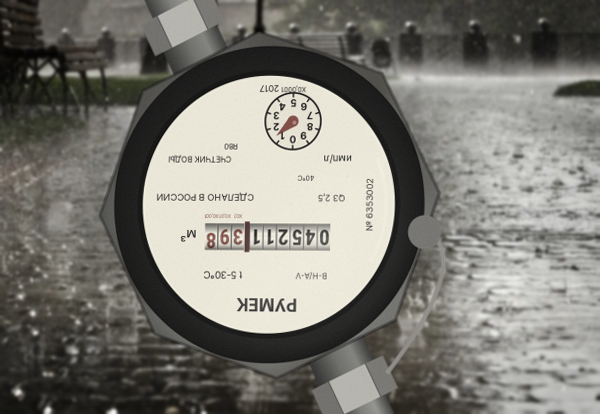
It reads 45211.3981 m³
